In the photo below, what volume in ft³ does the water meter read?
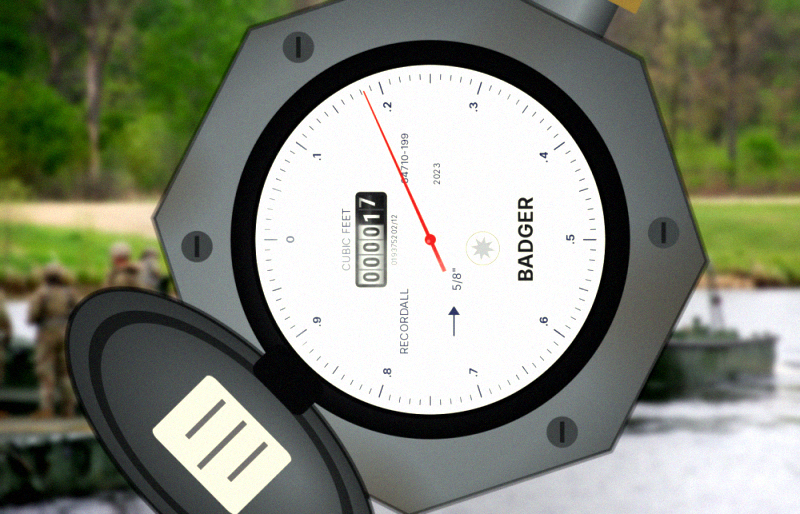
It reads 17.18 ft³
